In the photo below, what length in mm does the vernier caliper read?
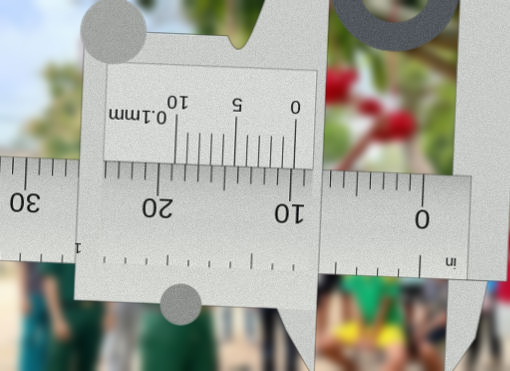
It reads 9.8 mm
